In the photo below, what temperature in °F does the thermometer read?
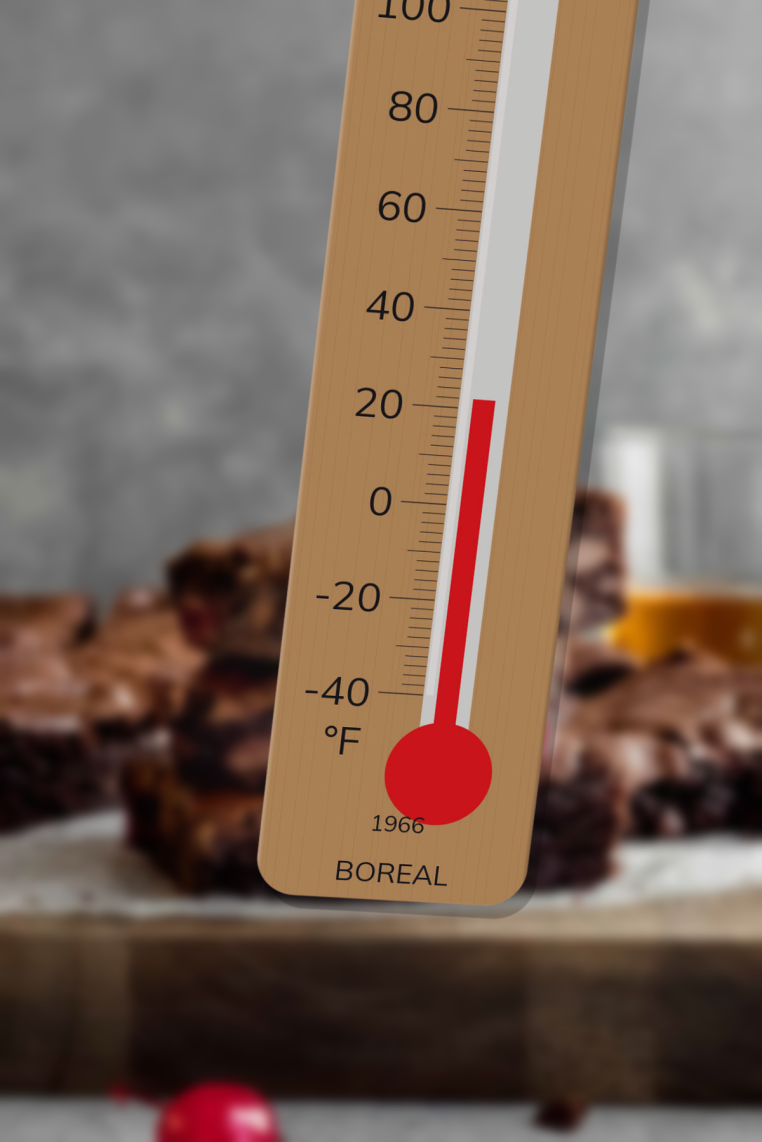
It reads 22 °F
